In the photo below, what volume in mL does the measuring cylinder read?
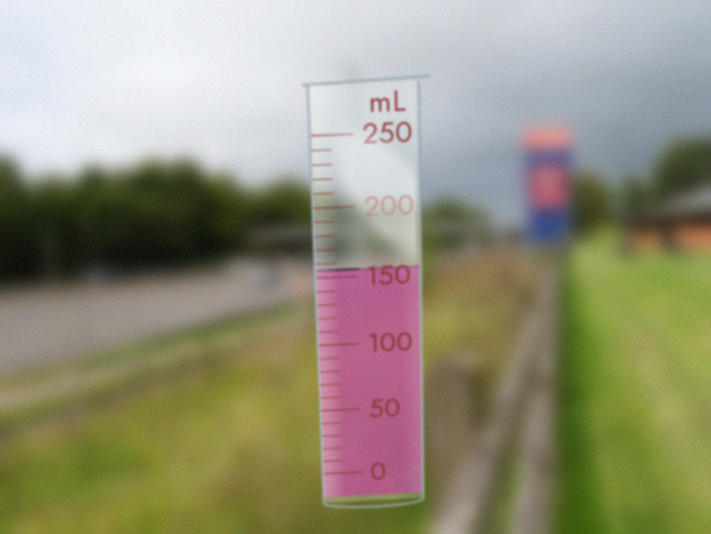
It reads 155 mL
